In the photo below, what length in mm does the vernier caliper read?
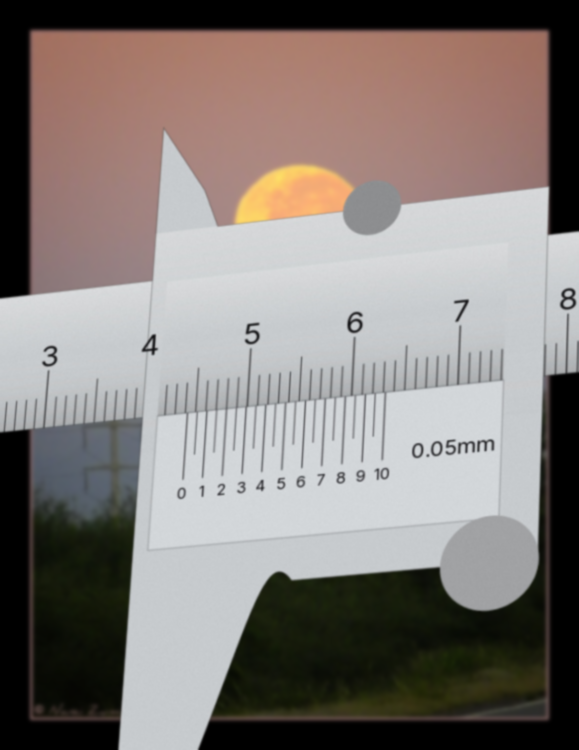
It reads 44.2 mm
